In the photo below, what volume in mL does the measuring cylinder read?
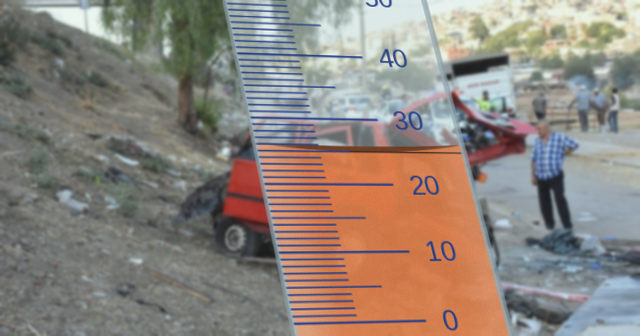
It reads 25 mL
